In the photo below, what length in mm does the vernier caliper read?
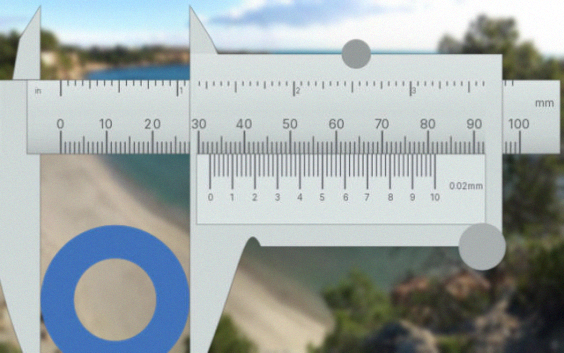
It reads 32.5 mm
